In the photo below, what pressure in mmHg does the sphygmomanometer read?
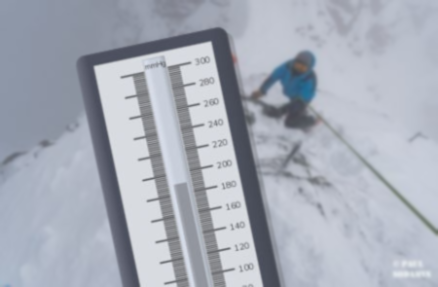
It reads 190 mmHg
